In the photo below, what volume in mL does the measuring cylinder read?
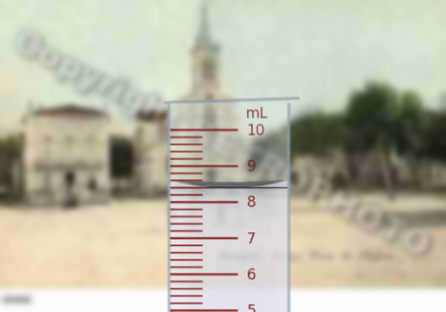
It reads 8.4 mL
